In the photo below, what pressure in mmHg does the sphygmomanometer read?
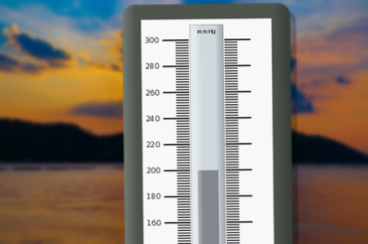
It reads 200 mmHg
